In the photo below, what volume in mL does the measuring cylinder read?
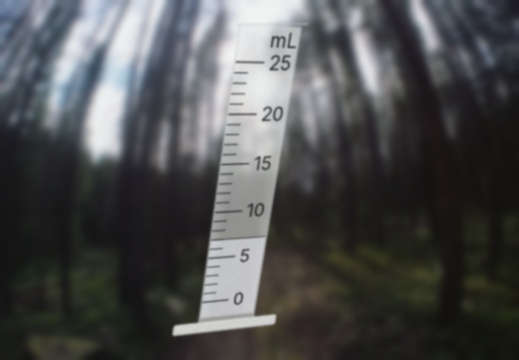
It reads 7 mL
